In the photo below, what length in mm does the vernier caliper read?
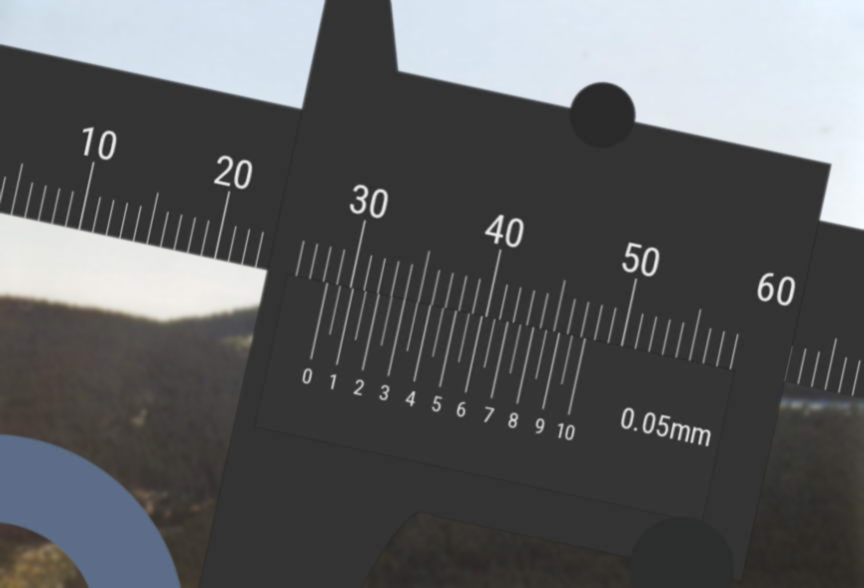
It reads 28.3 mm
